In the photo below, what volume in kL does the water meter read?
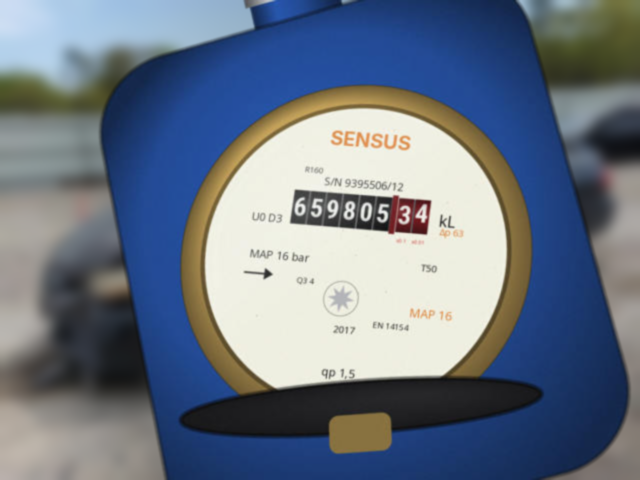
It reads 659805.34 kL
